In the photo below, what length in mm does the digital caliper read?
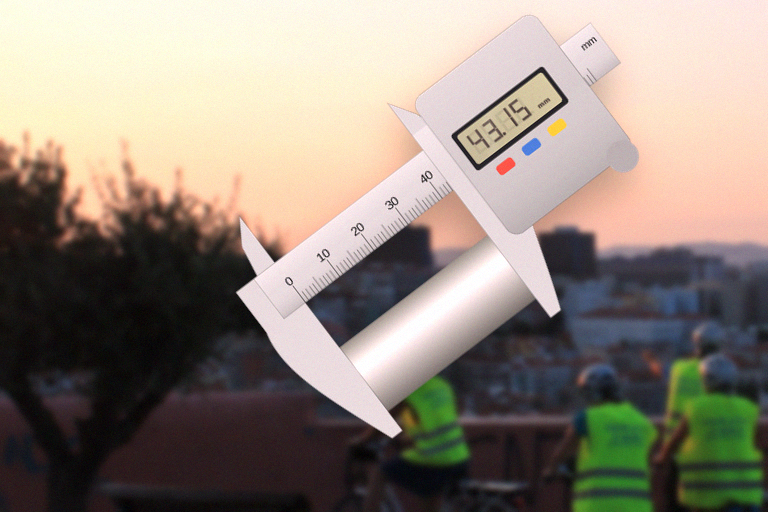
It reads 43.15 mm
